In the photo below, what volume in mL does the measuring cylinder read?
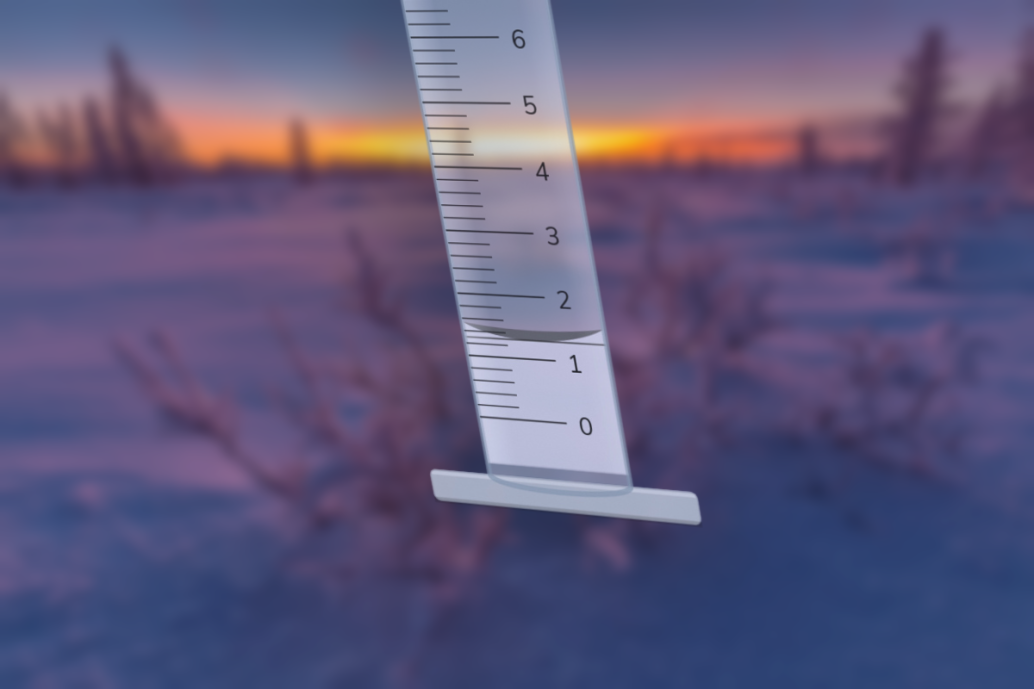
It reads 1.3 mL
